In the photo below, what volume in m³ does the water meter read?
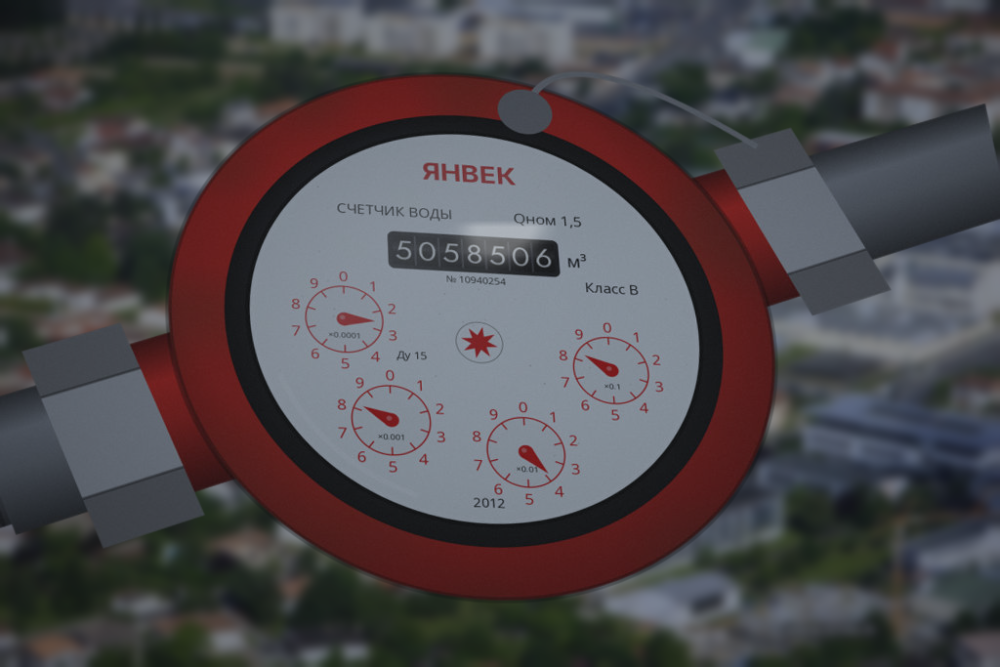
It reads 5058506.8382 m³
